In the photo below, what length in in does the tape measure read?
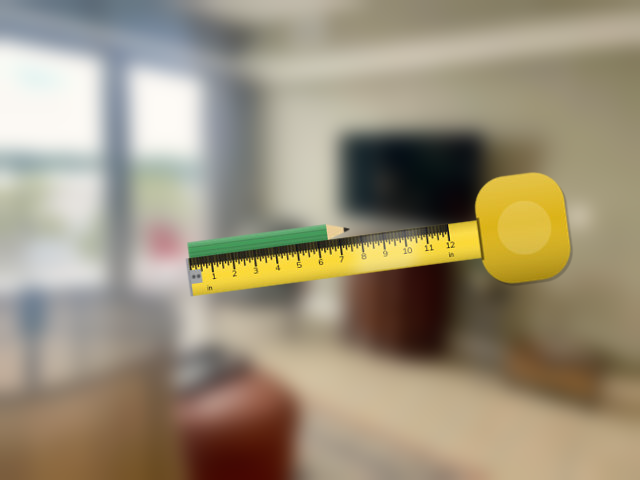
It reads 7.5 in
